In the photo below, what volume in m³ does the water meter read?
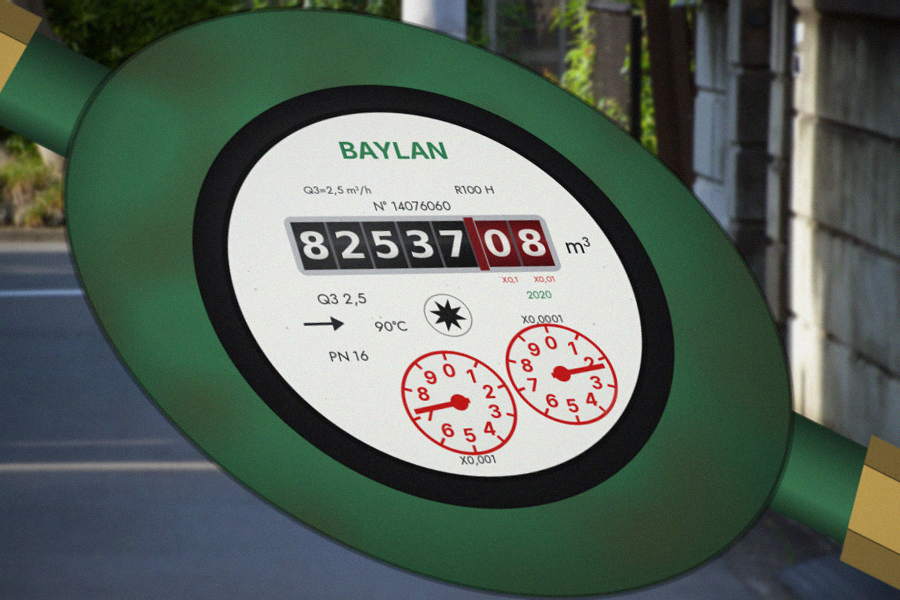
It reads 82537.0872 m³
